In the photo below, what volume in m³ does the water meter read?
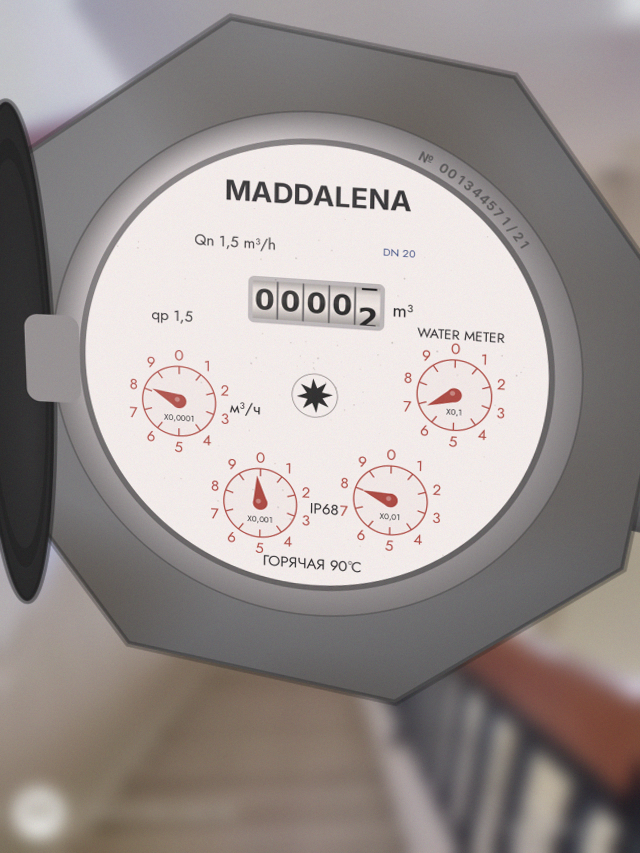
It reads 1.6798 m³
